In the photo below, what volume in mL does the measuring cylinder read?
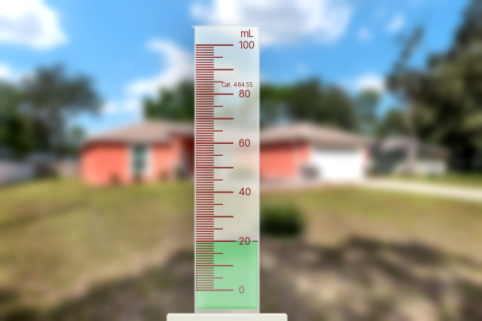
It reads 20 mL
